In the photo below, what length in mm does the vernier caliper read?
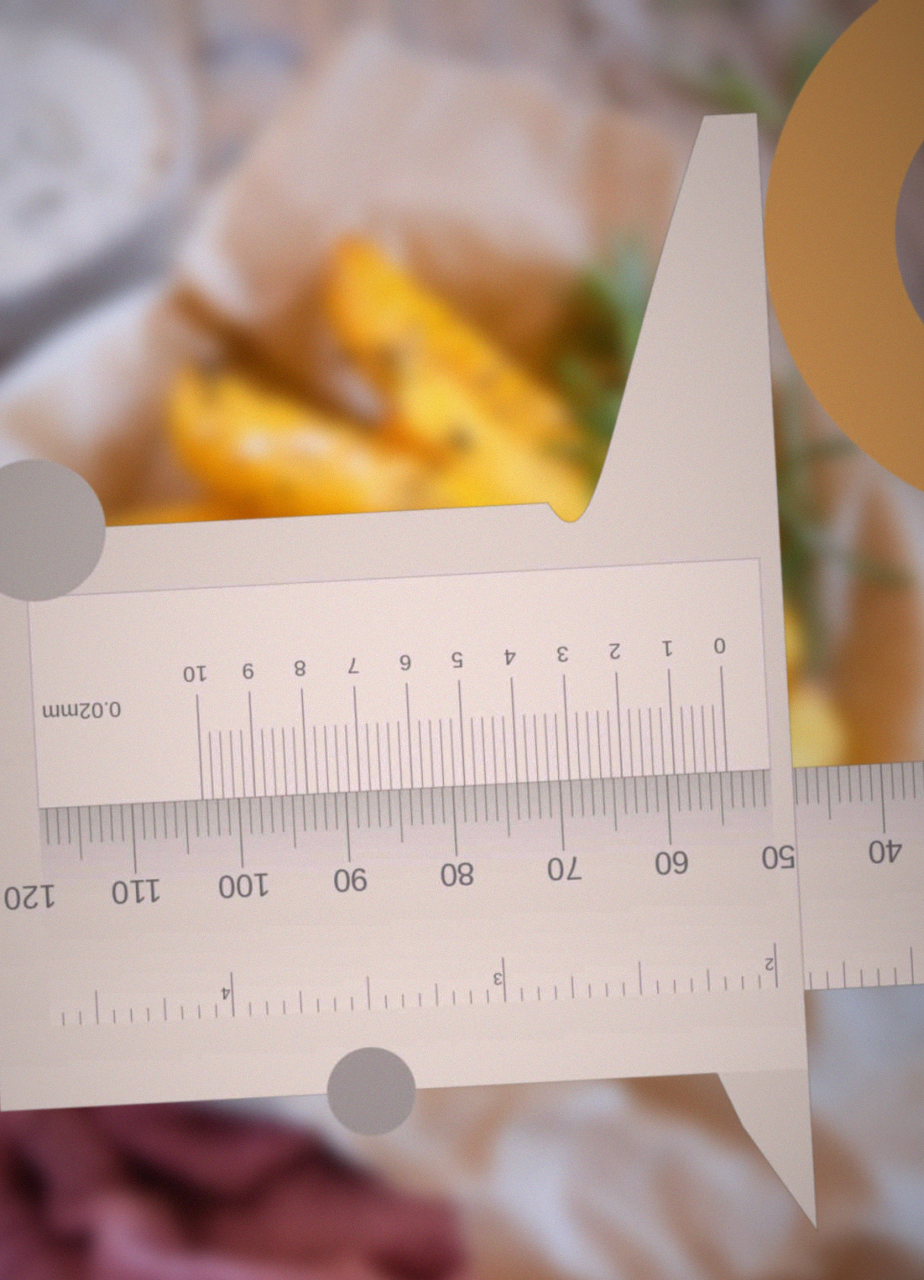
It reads 54.4 mm
